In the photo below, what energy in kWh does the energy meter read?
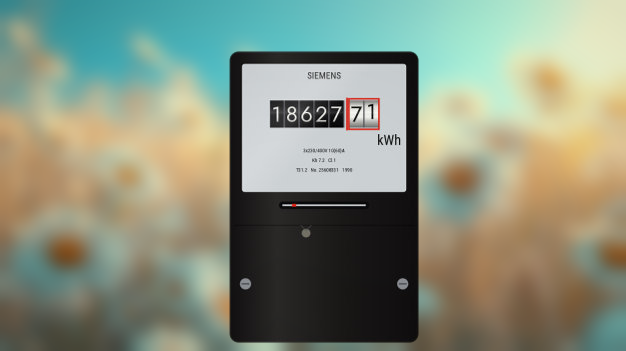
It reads 18627.71 kWh
